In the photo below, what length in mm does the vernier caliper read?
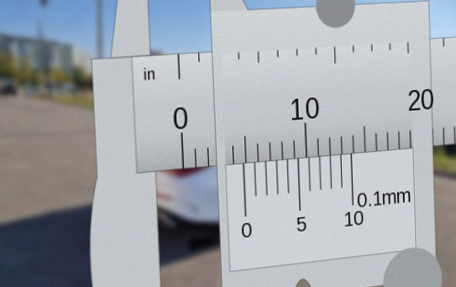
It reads 4.8 mm
